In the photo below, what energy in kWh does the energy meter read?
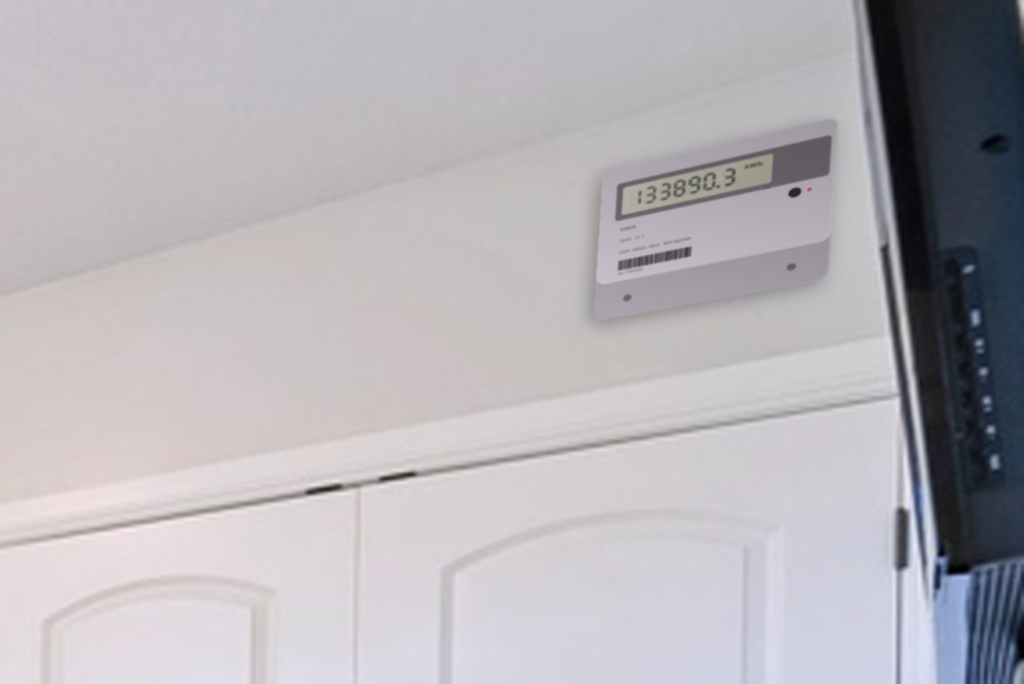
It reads 133890.3 kWh
